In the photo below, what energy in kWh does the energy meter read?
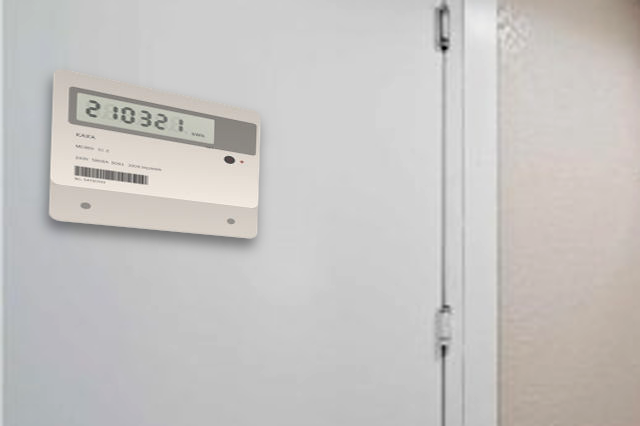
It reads 210321 kWh
